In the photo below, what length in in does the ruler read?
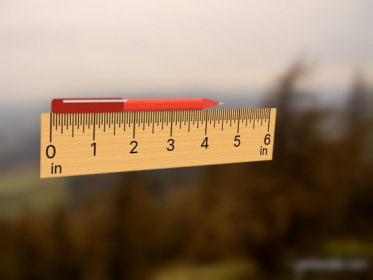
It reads 4.5 in
